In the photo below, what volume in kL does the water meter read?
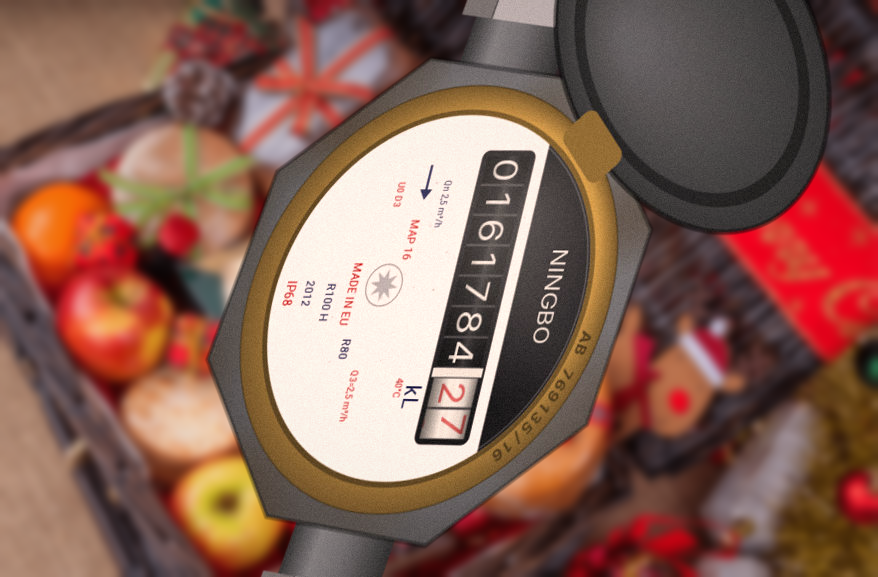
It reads 161784.27 kL
